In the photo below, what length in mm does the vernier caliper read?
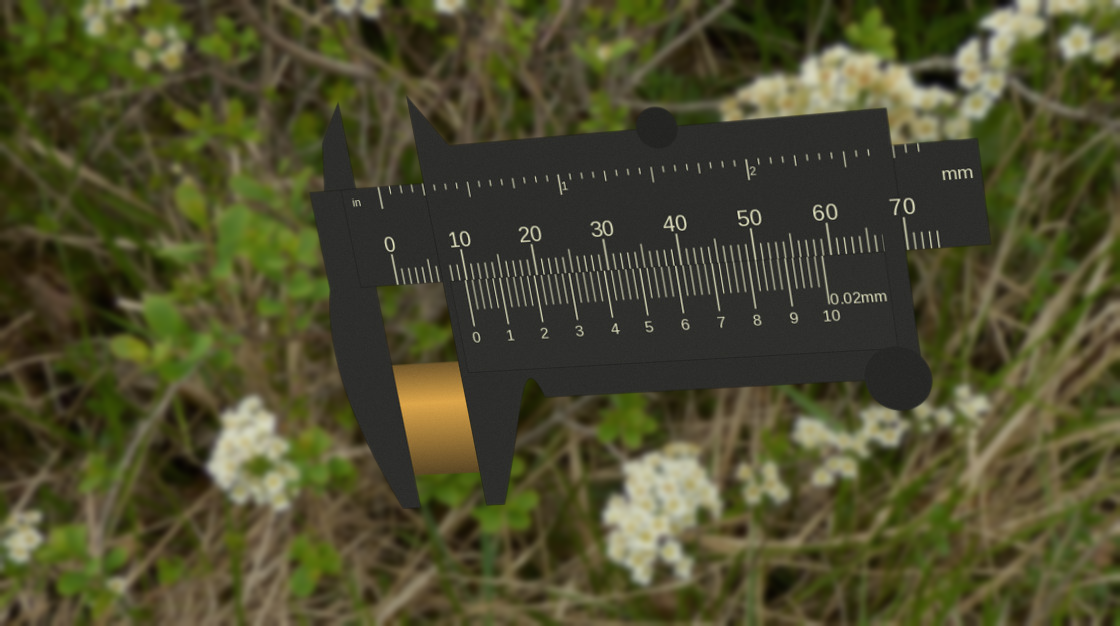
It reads 9.8 mm
